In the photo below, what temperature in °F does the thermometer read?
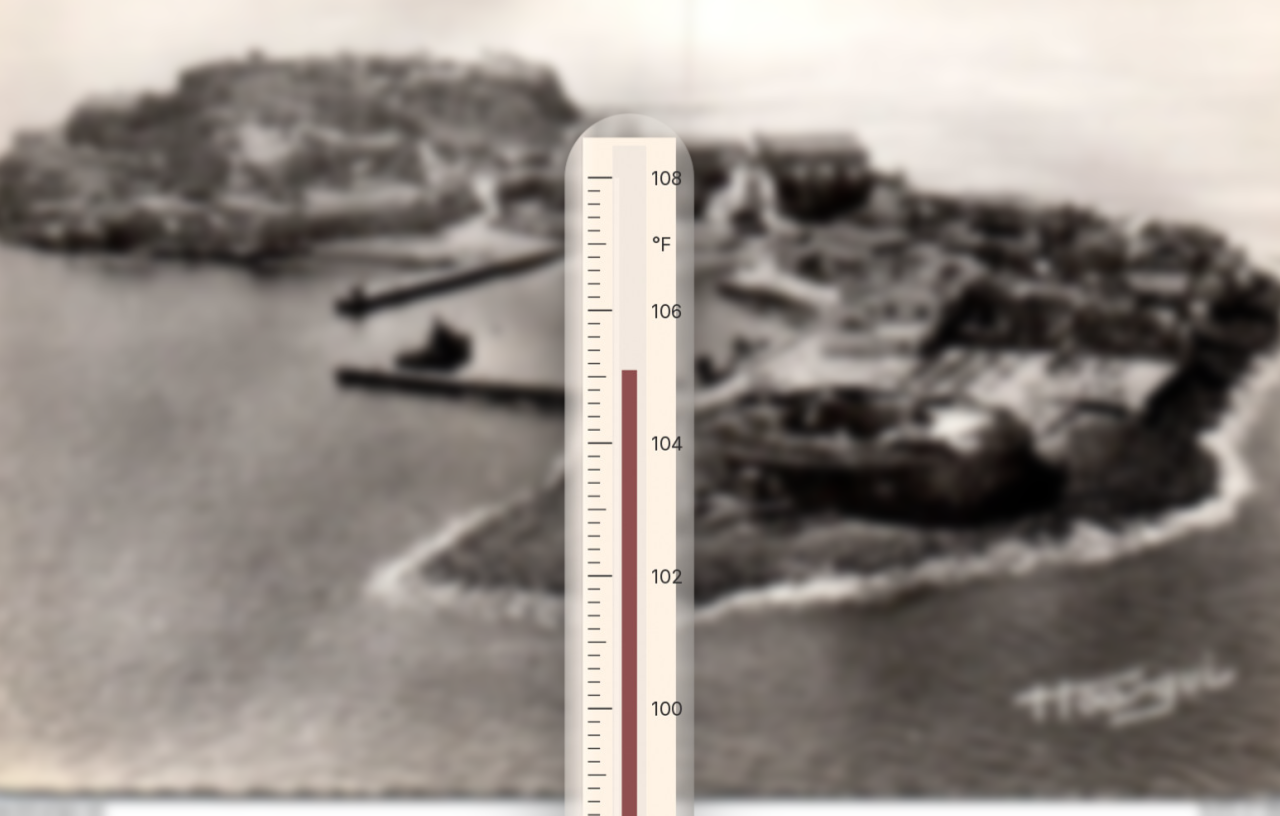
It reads 105.1 °F
